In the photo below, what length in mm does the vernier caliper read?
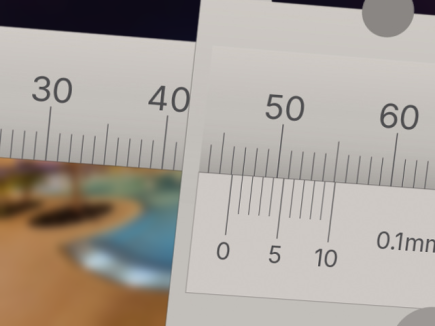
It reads 46.1 mm
